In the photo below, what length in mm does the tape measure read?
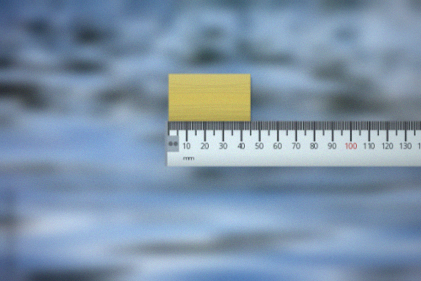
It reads 45 mm
